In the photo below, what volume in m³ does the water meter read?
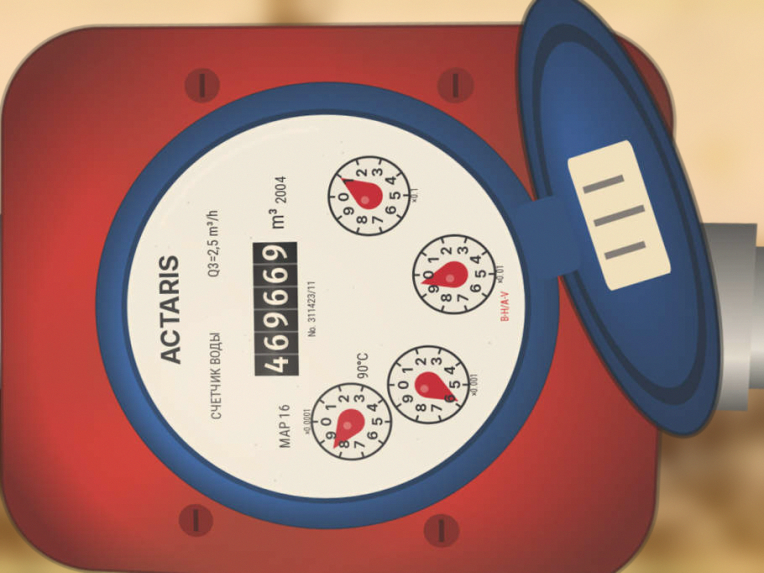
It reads 469669.0958 m³
